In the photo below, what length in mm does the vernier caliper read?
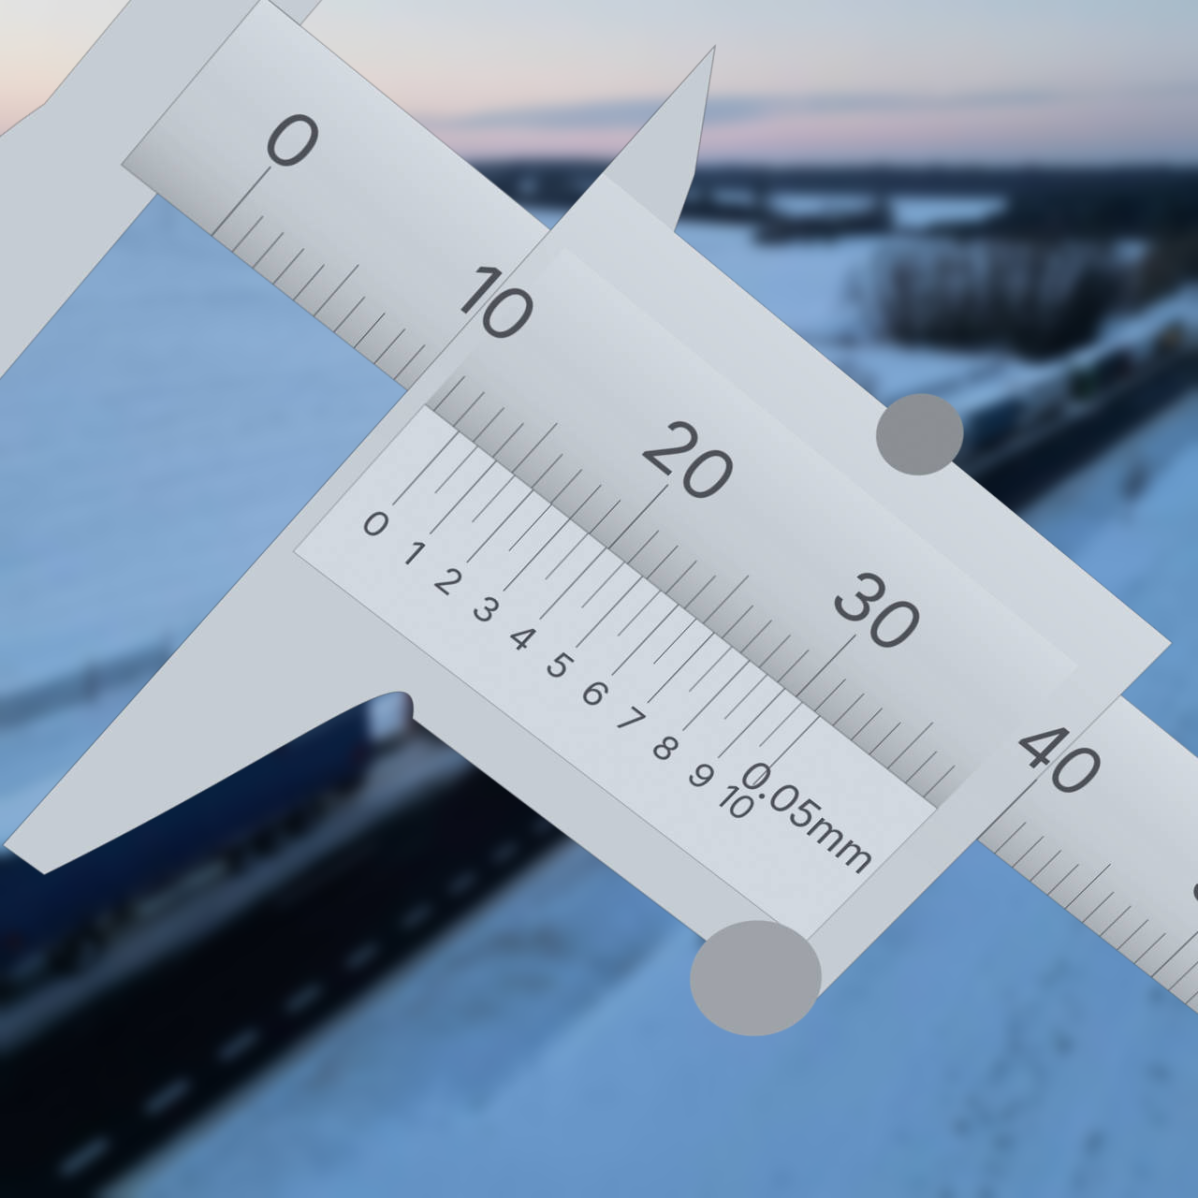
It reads 12.30 mm
